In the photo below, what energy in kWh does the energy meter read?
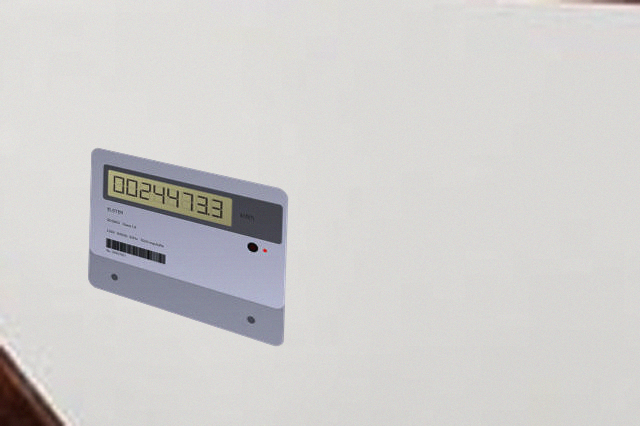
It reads 24473.3 kWh
